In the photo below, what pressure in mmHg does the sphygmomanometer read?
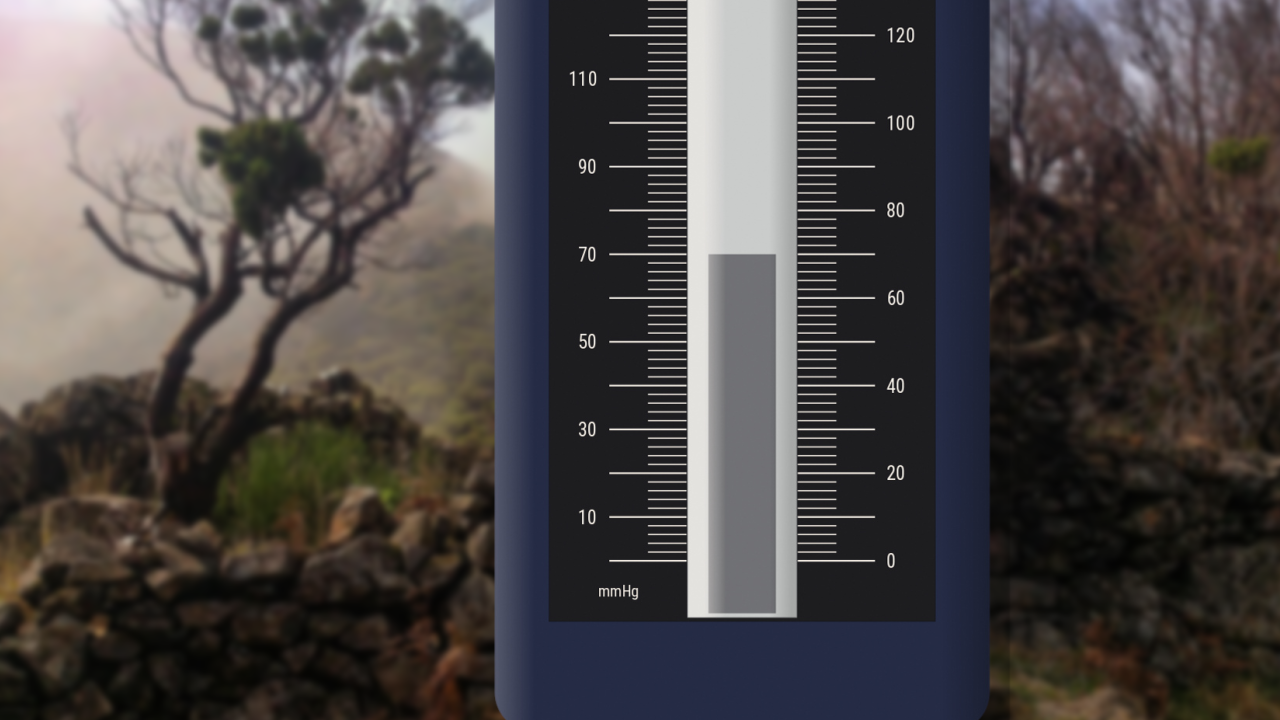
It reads 70 mmHg
